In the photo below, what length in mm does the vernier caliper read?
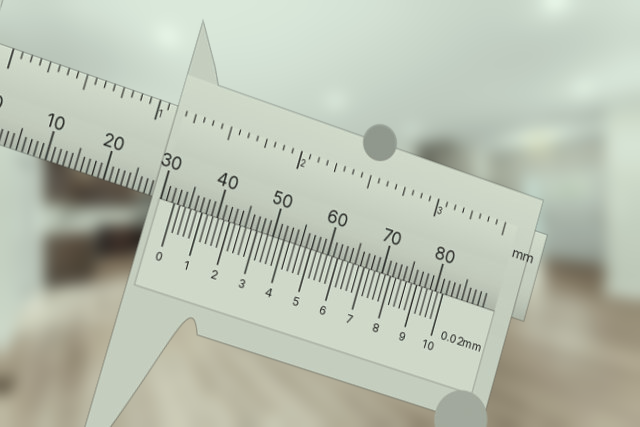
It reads 32.4 mm
